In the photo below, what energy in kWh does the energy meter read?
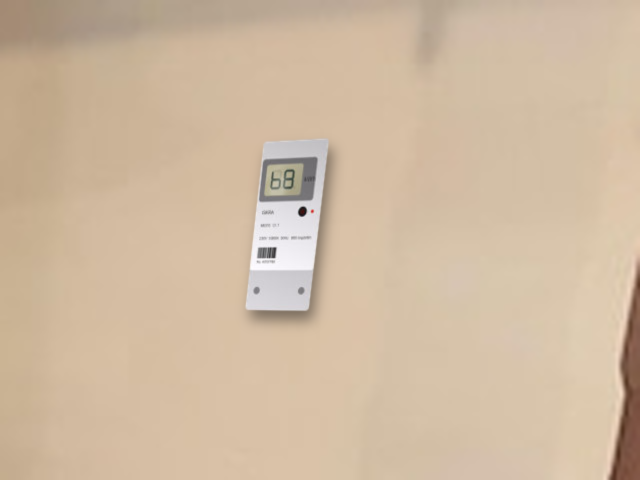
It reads 68 kWh
